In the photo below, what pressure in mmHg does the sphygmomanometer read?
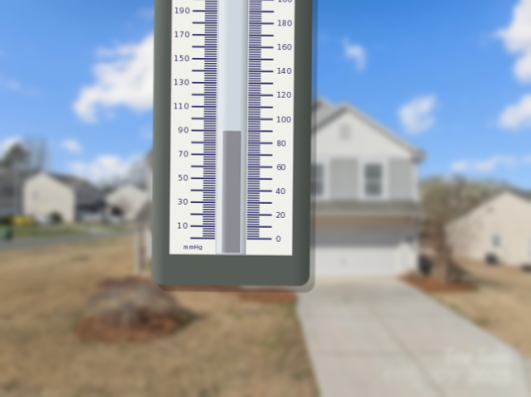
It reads 90 mmHg
